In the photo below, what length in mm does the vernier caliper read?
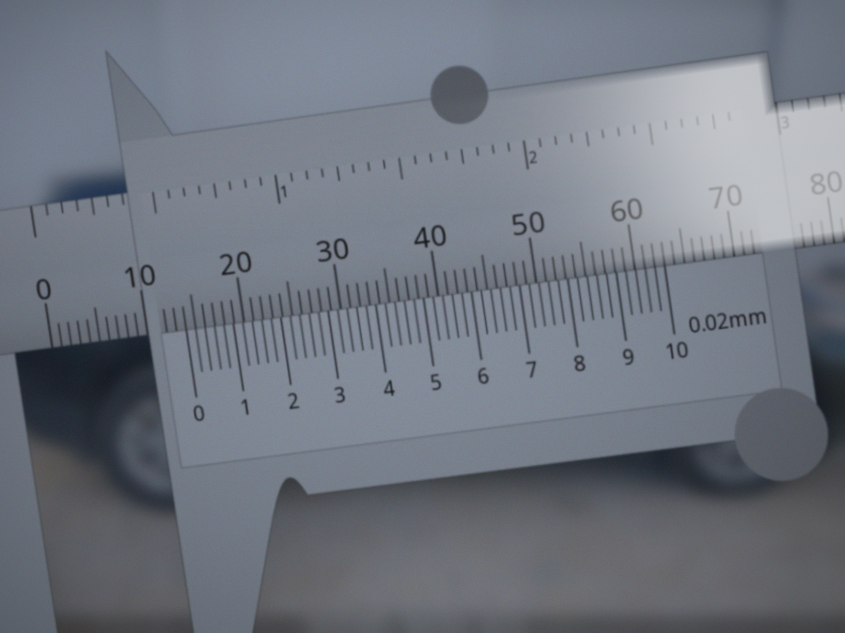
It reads 14.0 mm
